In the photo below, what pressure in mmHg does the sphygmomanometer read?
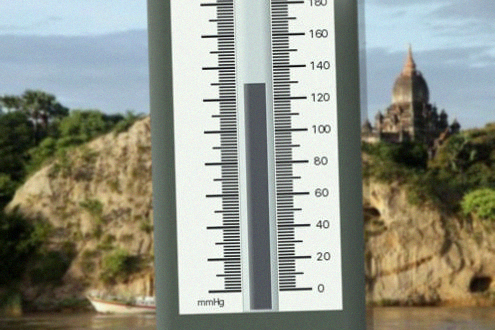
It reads 130 mmHg
